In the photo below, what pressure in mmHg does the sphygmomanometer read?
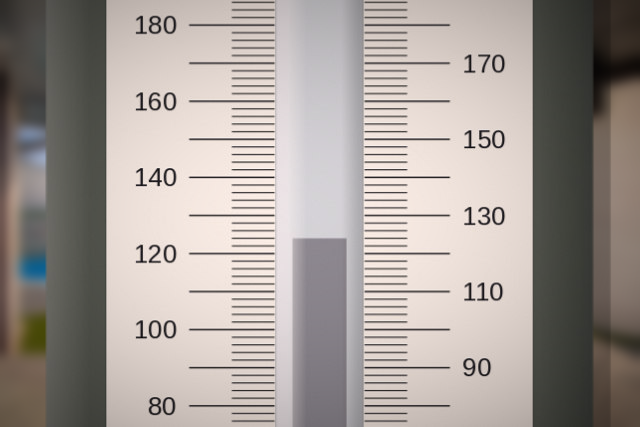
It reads 124 mmHg
